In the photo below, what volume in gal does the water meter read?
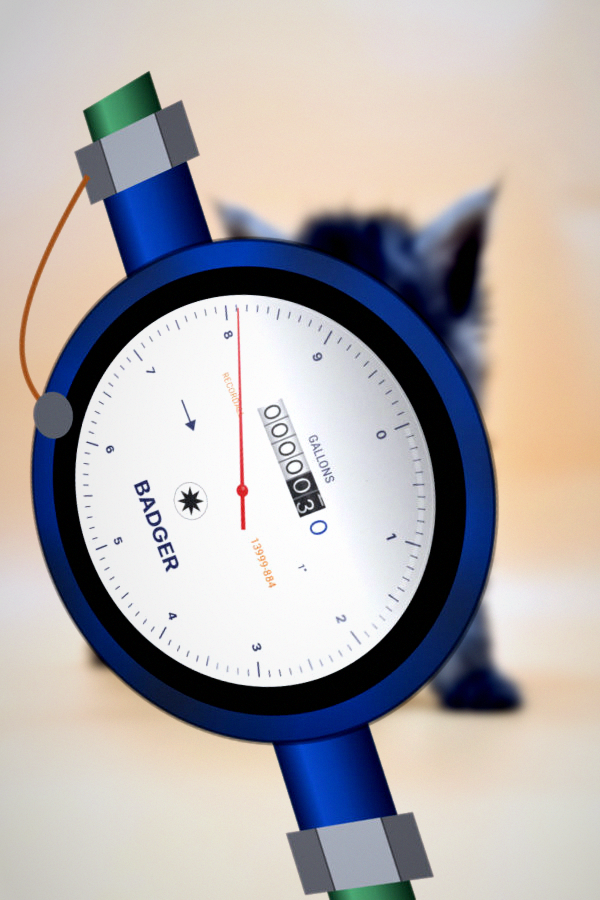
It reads 28.1 gal
